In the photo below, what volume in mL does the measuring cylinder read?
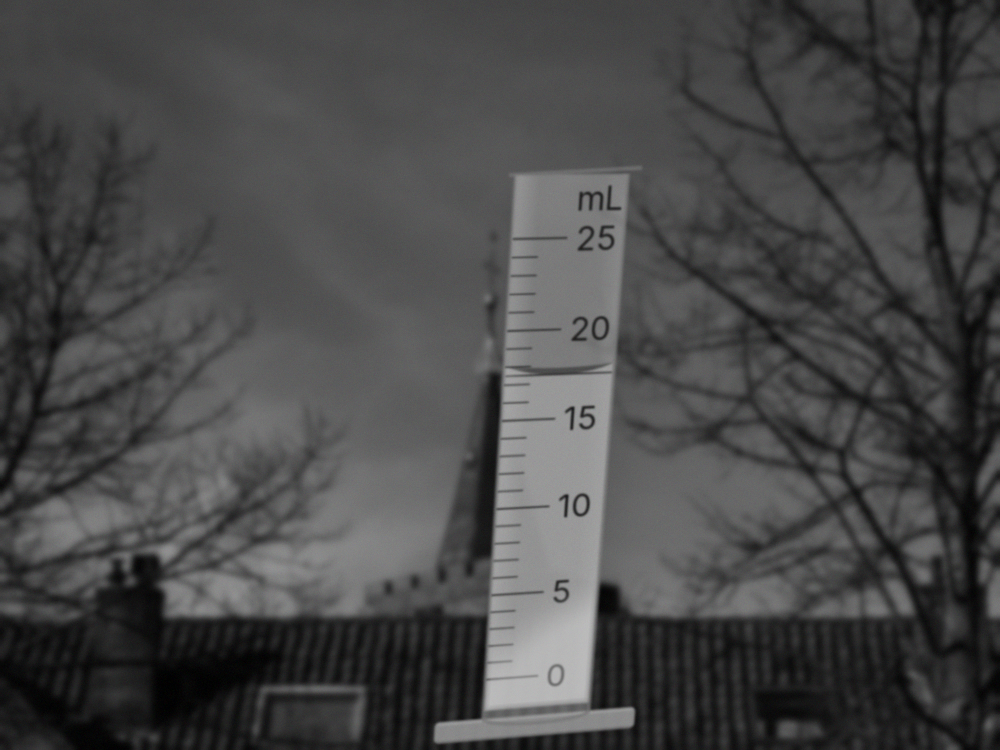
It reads 17.5 mL
